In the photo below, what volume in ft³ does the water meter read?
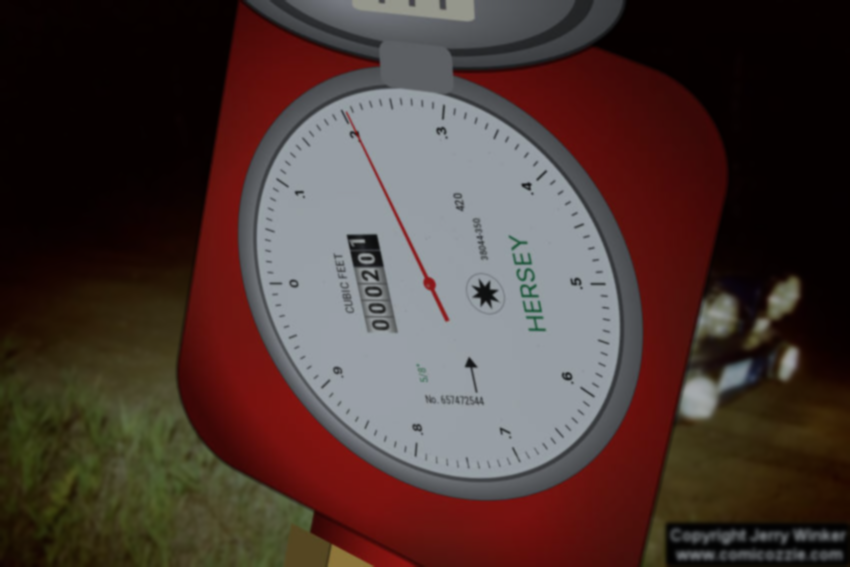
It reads 201.20 ft³
